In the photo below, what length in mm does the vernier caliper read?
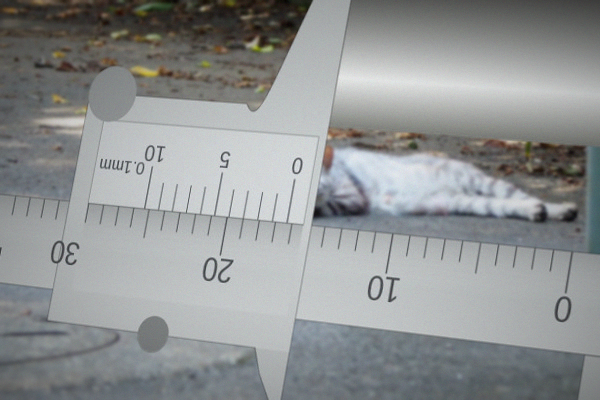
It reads 16.3 mm
